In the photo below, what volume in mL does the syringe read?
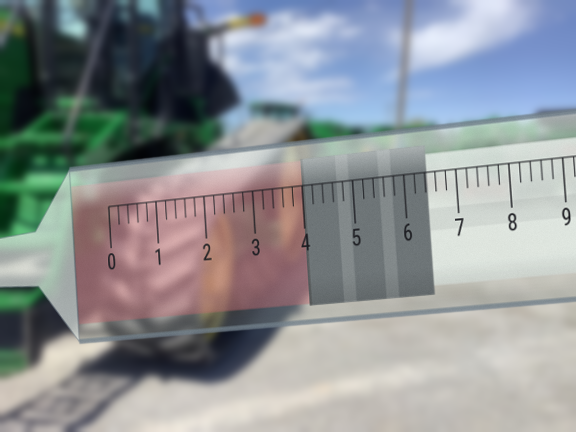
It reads 4 mL
